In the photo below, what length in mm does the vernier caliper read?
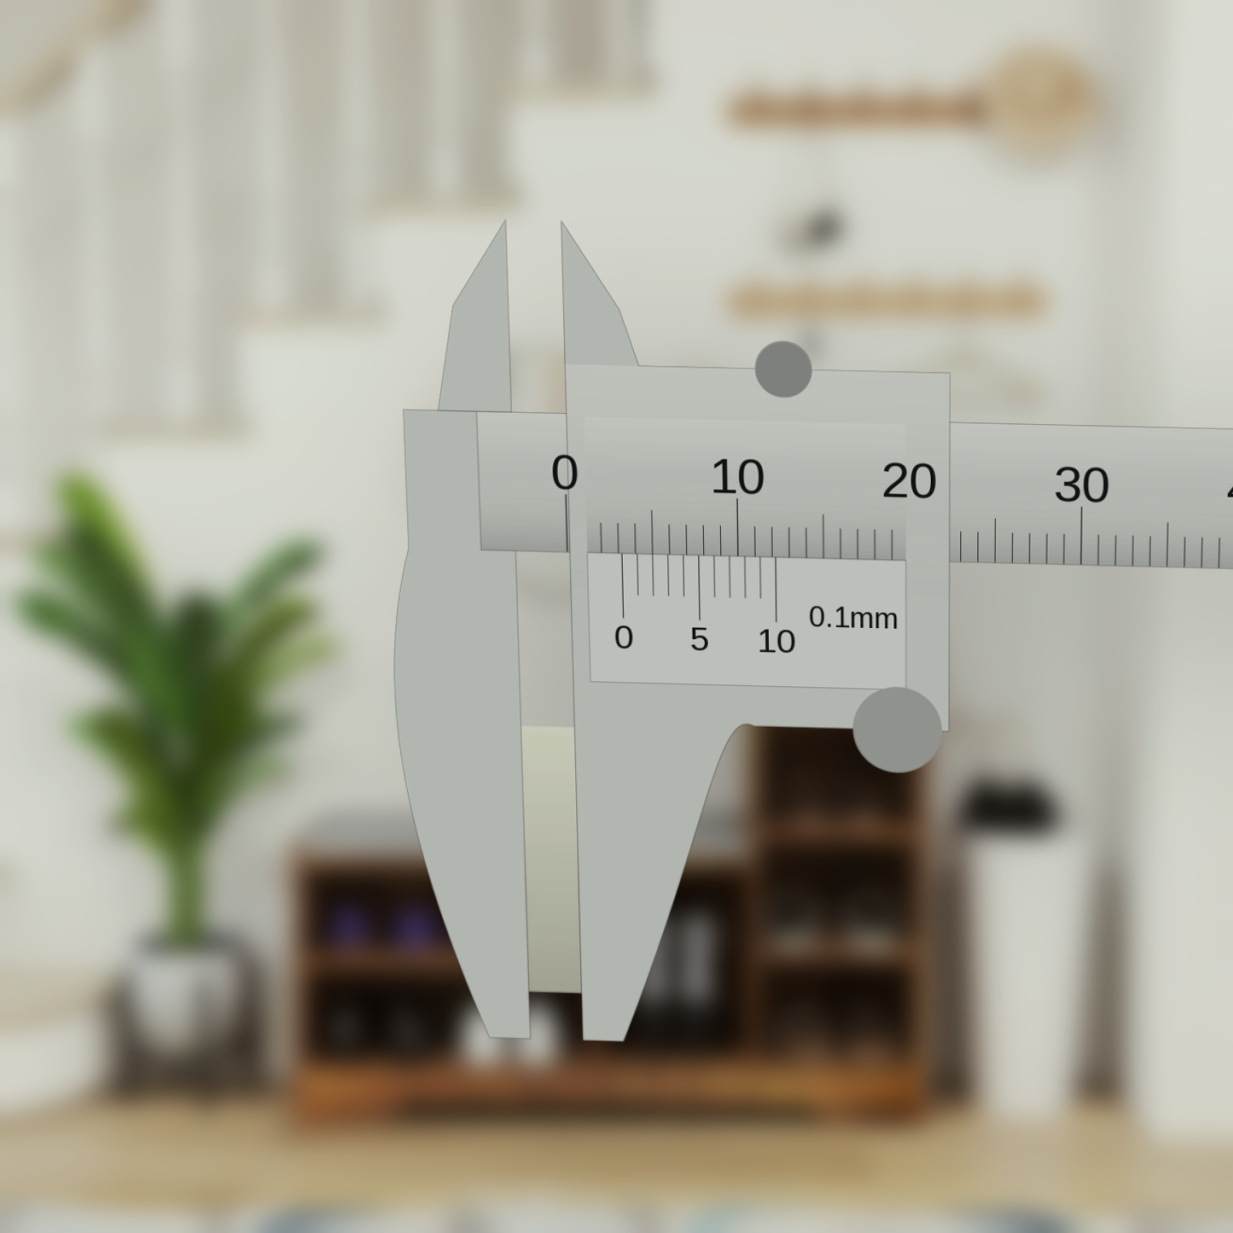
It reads 3.2 mm
